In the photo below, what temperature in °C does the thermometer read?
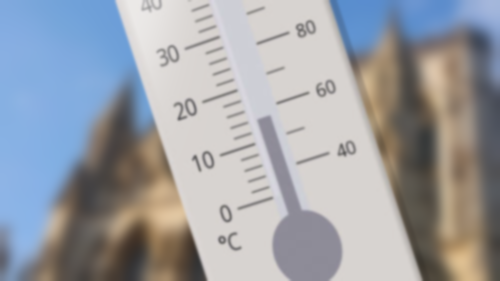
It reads 14 °C
